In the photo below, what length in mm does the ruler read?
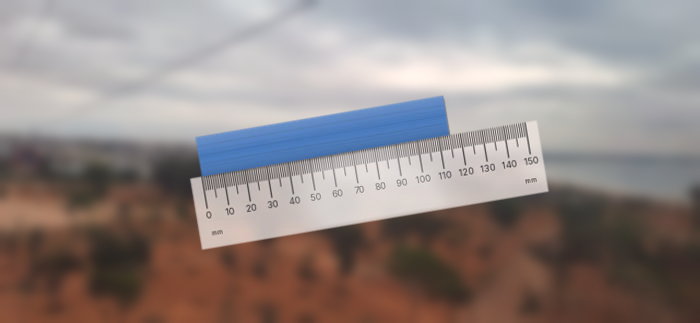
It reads 115 mm
